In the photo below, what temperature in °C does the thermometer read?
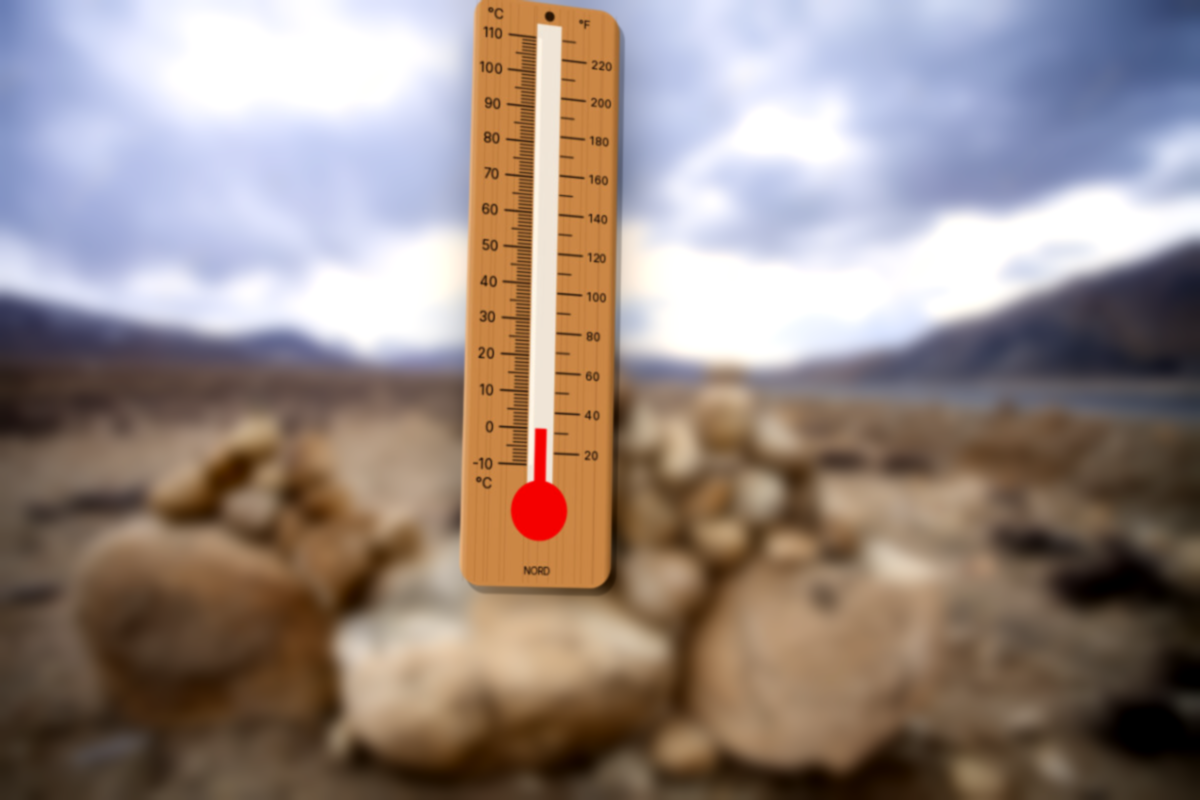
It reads 0 °C
